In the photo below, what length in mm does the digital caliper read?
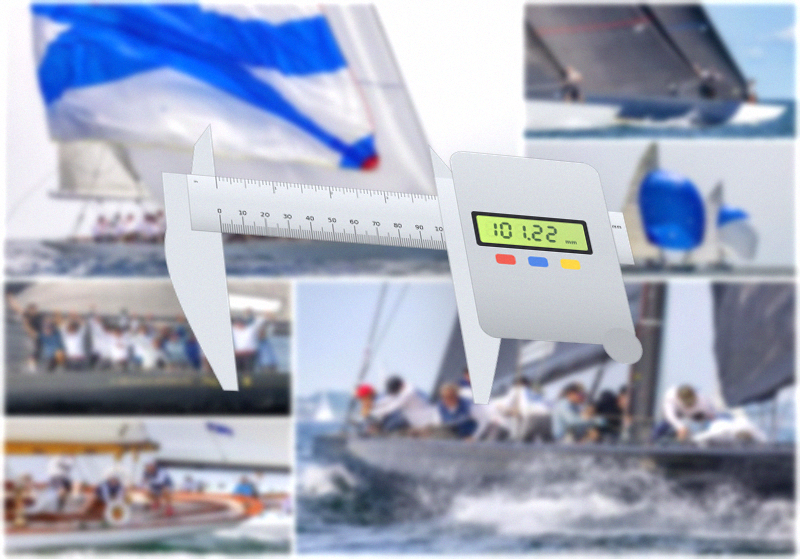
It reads 101.22 mm
